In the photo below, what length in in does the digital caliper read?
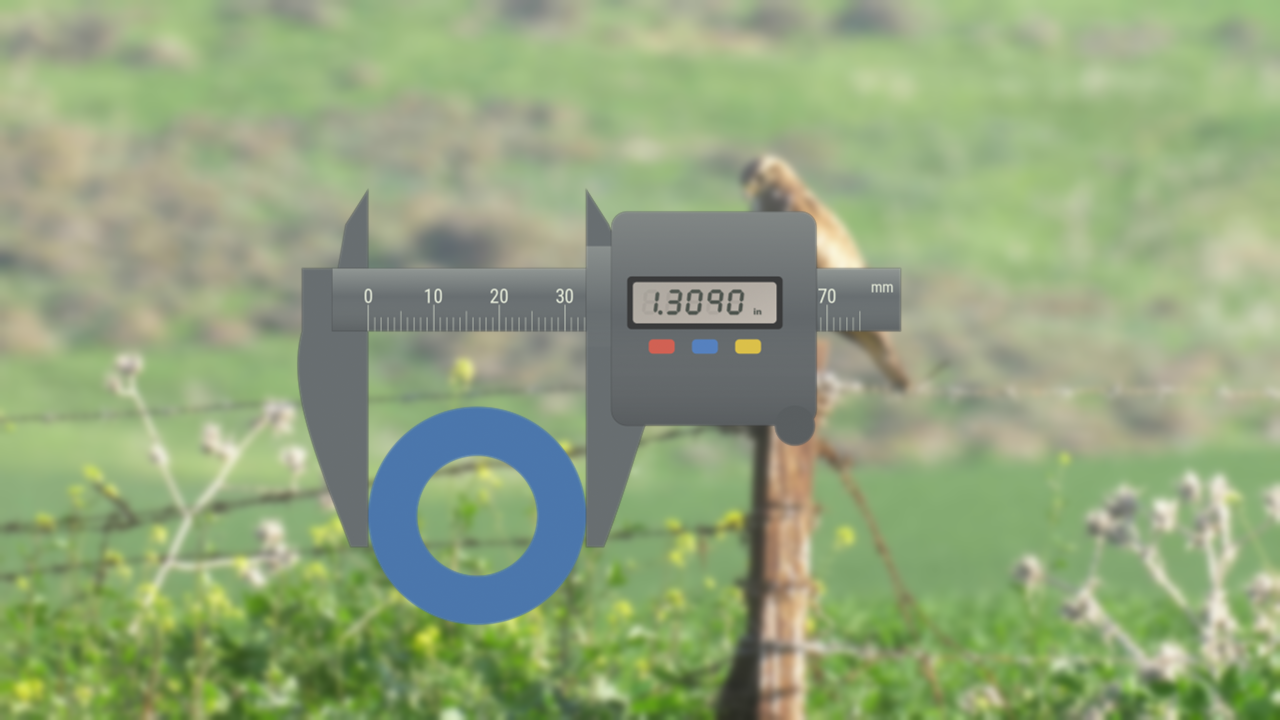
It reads 1.3090 in
